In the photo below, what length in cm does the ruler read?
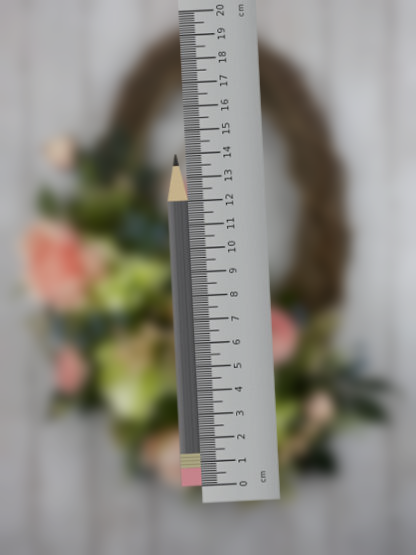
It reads 14 cm
